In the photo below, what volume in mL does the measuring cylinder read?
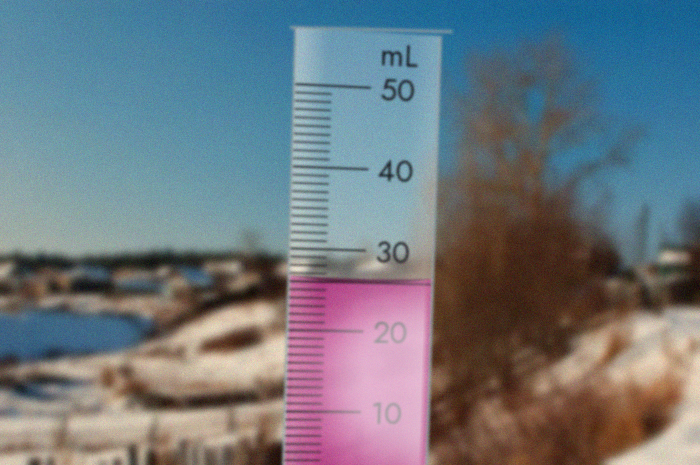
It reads 26 mL
